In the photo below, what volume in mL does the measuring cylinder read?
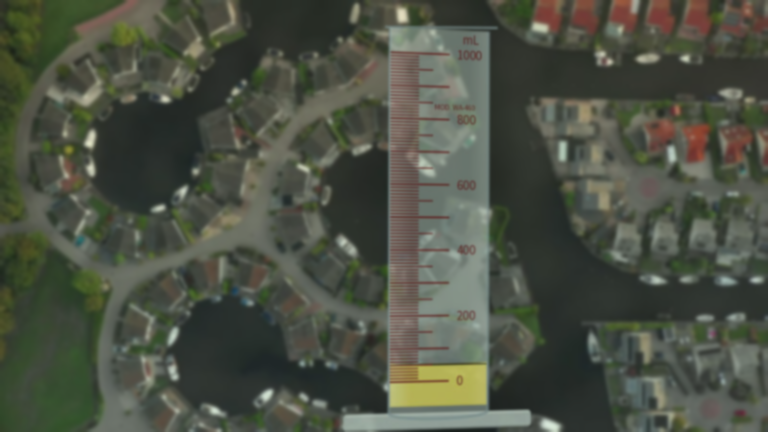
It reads 50 mL
